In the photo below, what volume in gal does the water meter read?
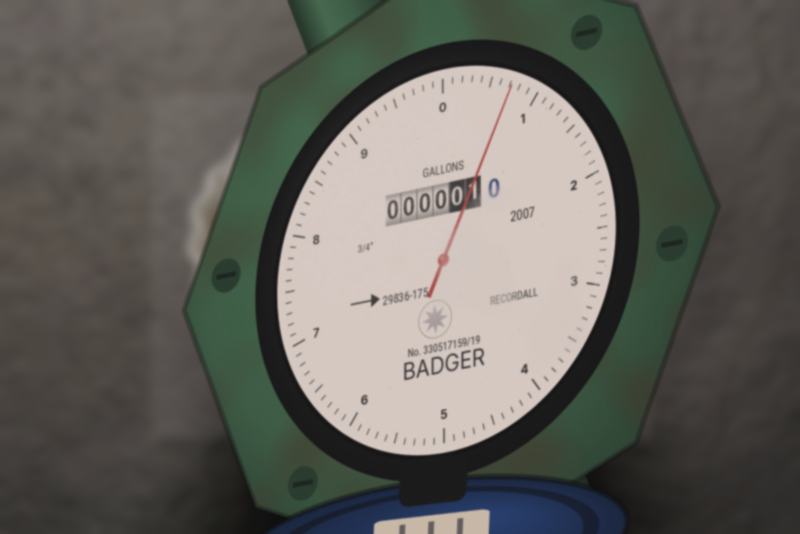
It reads 10.7 gal
